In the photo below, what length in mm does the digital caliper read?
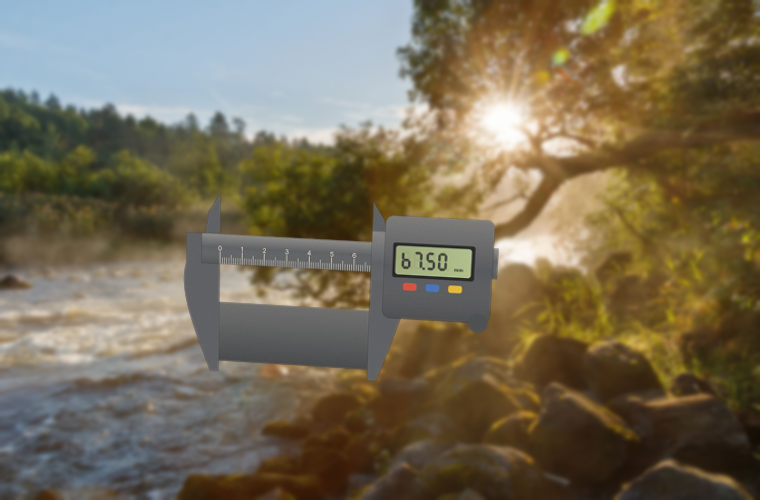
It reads 67.50 mm
